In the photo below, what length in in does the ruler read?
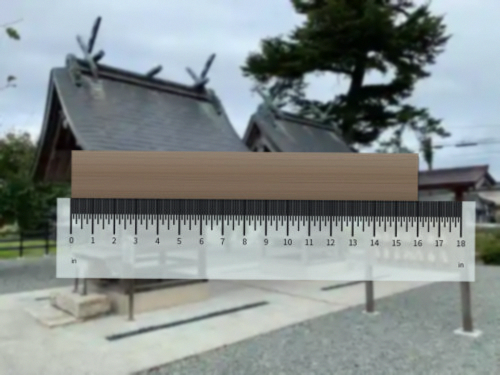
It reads 16 in
